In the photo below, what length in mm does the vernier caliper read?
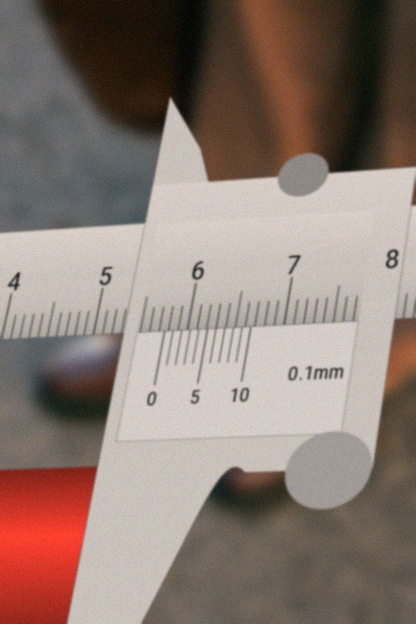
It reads 57.6 mm
